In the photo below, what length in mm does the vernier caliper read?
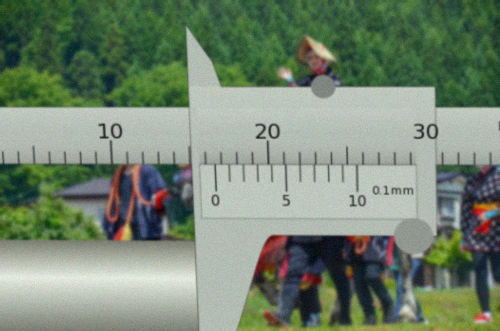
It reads 16.6 mm
